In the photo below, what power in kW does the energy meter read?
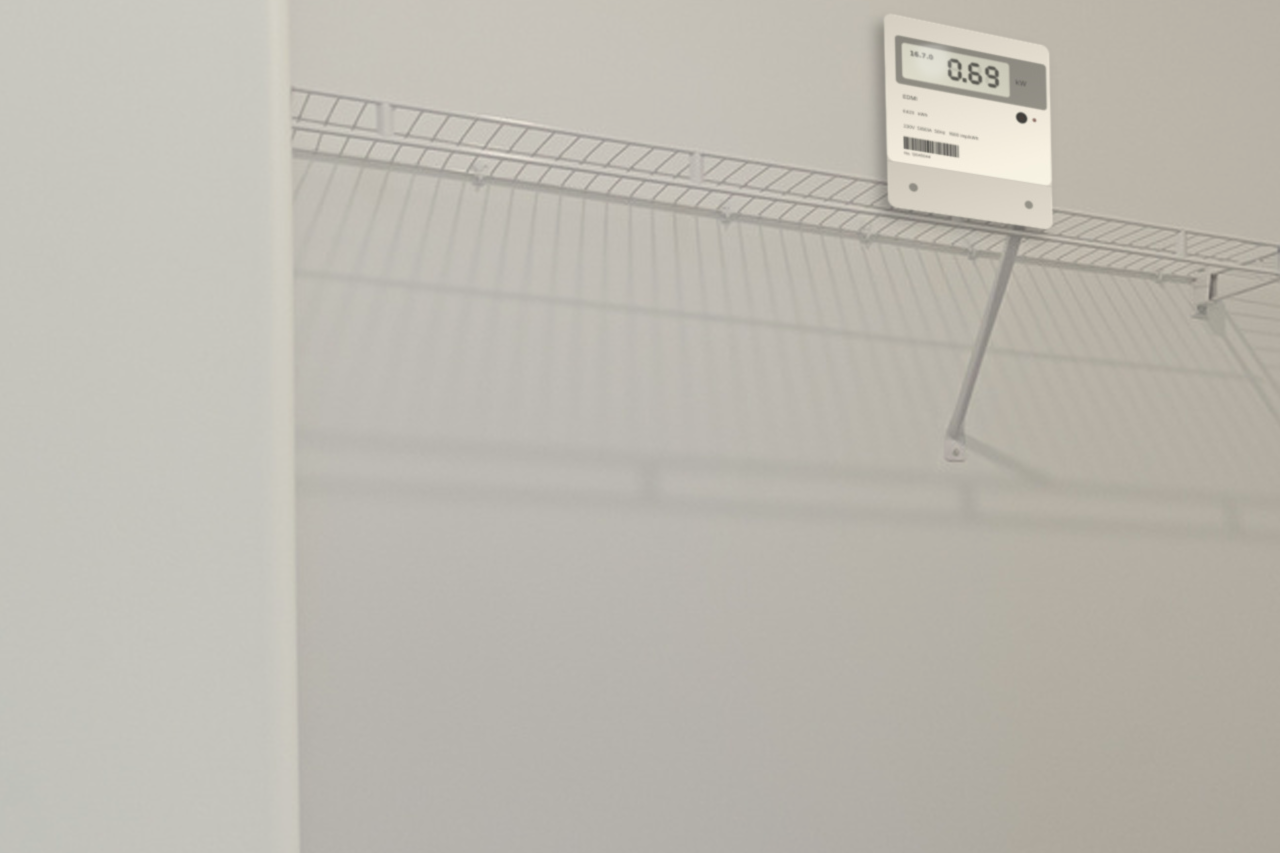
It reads 0.69 kW
